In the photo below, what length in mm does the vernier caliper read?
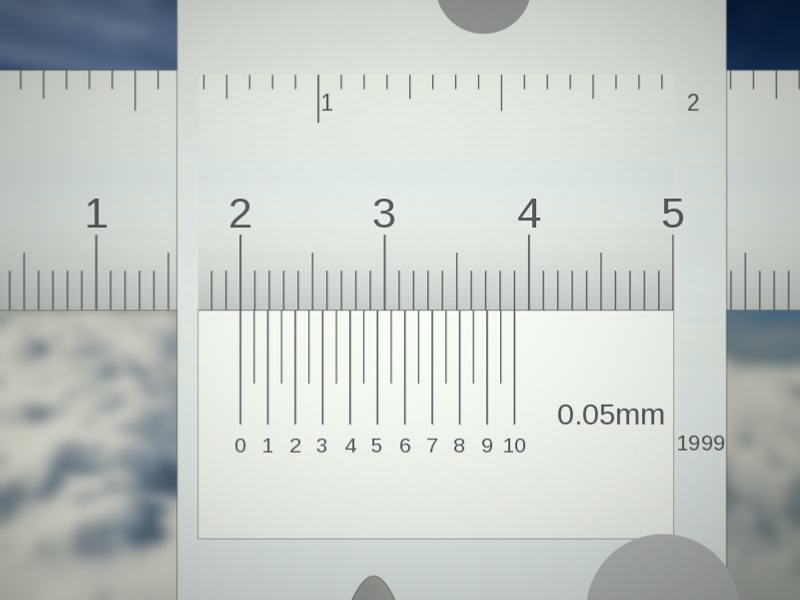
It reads 20.0 mm
